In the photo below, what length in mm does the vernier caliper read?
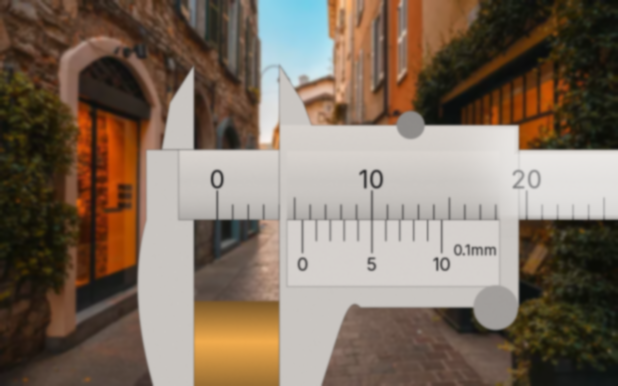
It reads 5.5 mm
